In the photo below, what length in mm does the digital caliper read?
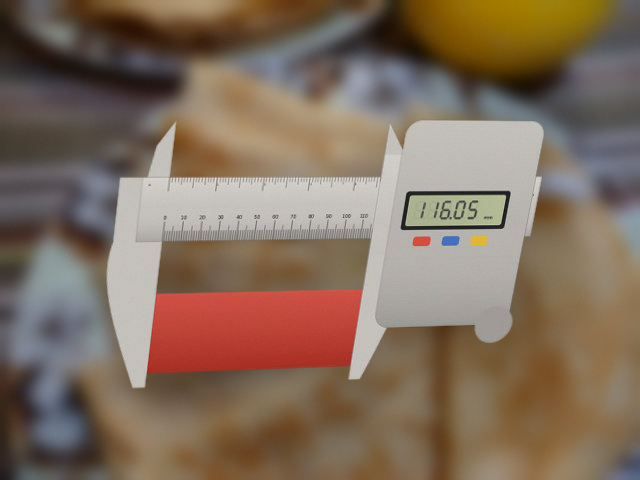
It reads 116.05 mm
